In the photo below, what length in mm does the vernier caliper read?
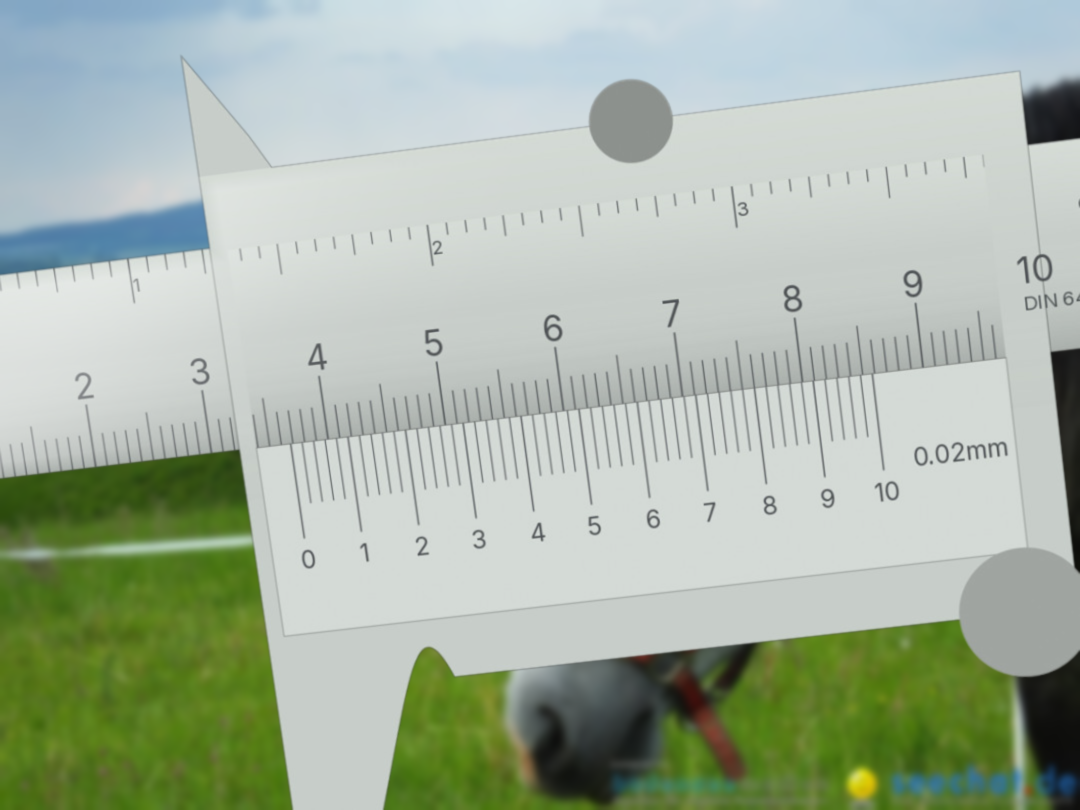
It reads 36.8 mm
